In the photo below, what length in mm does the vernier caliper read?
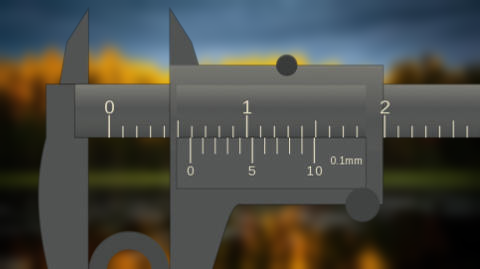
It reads 5.9 mm
